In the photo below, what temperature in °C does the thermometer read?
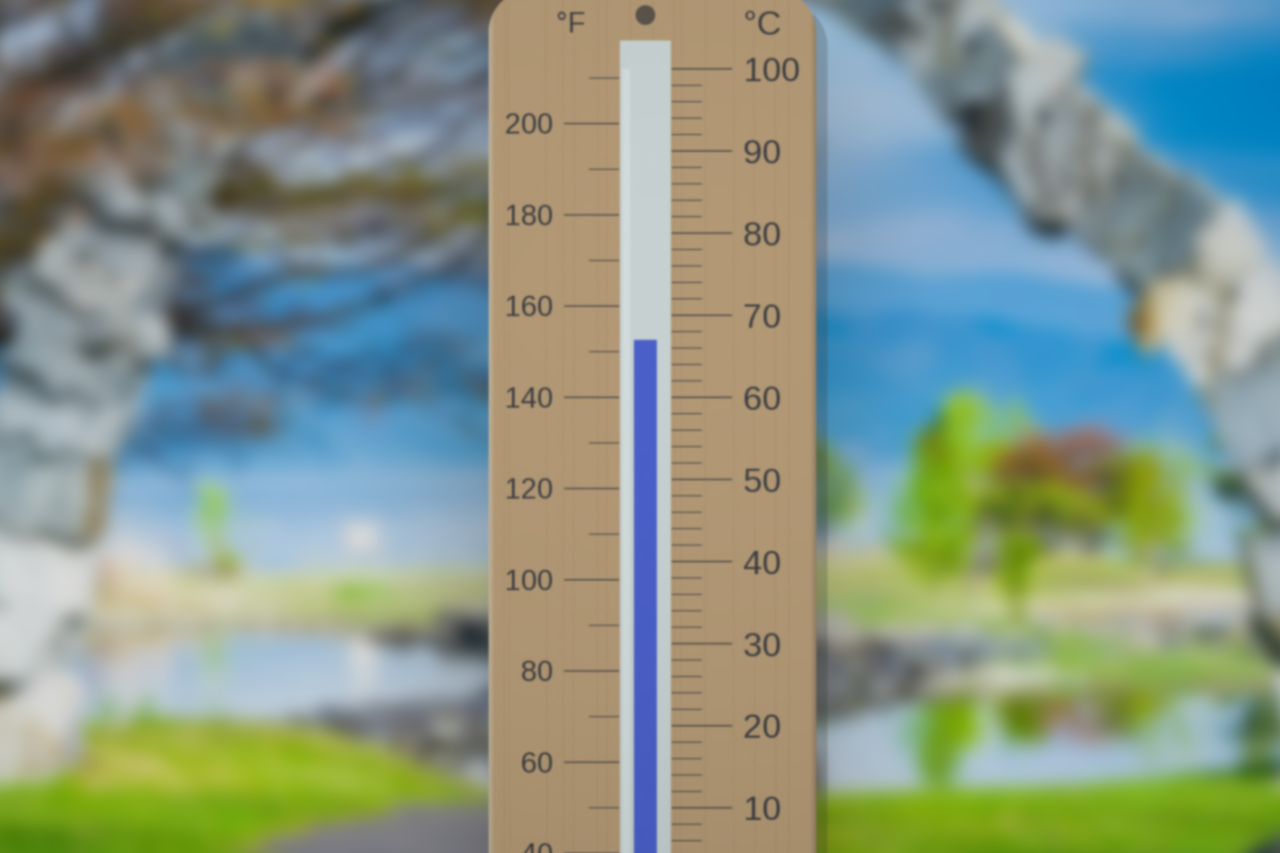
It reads 67 °C
